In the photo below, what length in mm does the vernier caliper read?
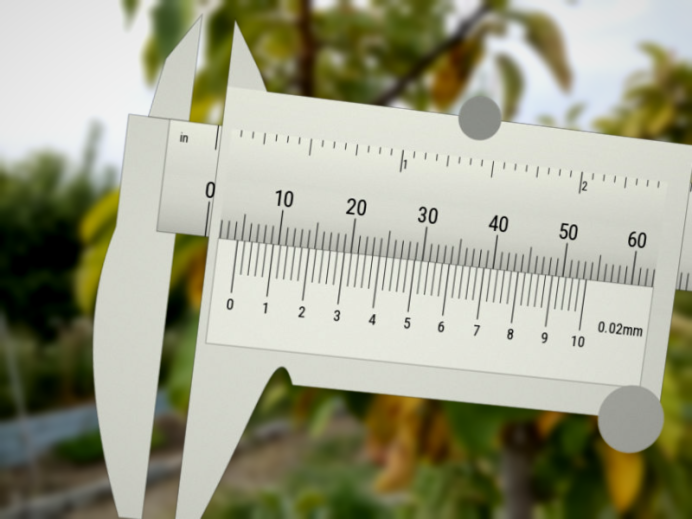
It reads 4.4 mm
